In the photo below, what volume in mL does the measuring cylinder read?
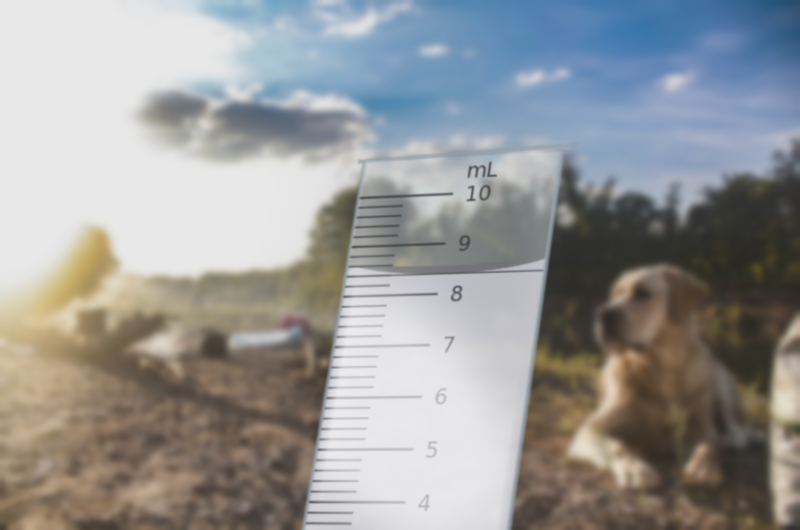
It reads 8.4 mL
